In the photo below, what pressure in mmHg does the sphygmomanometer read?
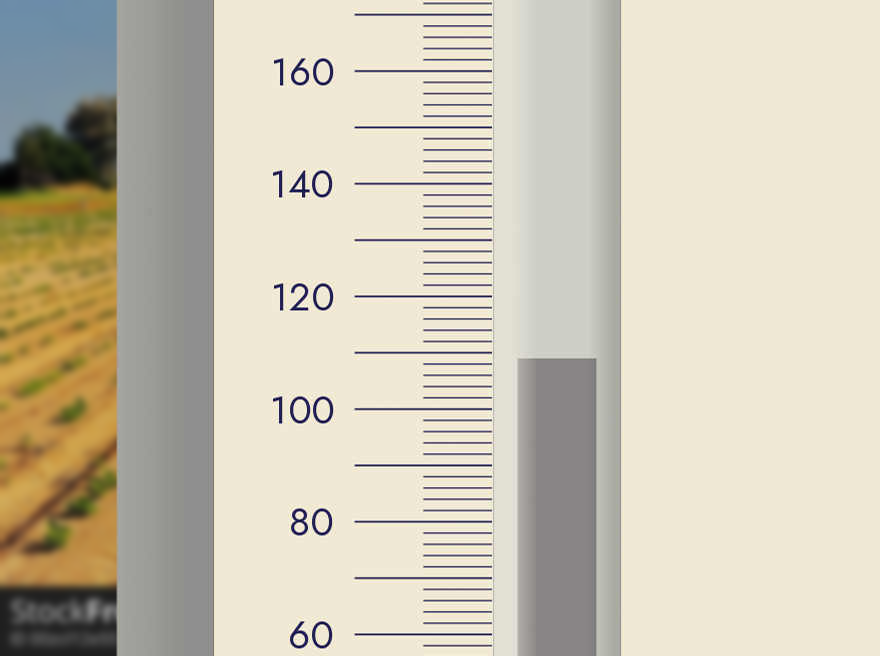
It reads 109 mmHg
